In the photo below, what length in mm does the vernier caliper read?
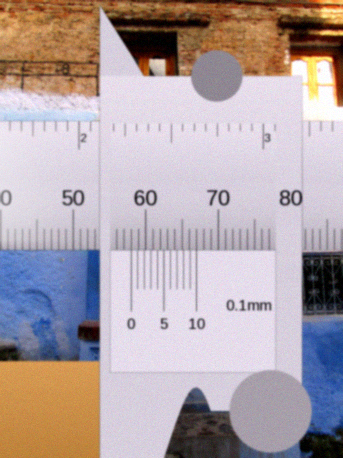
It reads 58.0 mm
